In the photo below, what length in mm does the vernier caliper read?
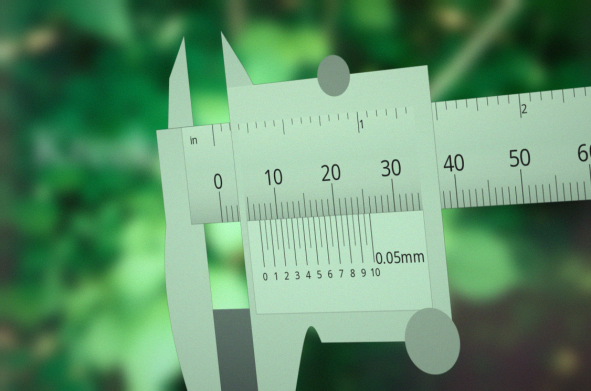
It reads 6.8 mm
